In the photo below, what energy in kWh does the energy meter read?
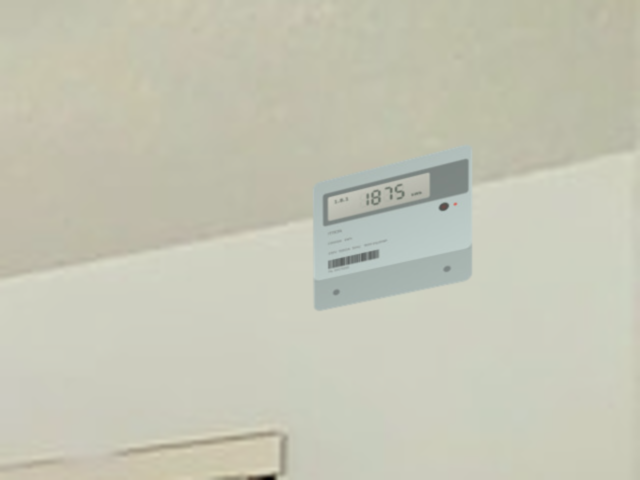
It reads 1875 kWh
